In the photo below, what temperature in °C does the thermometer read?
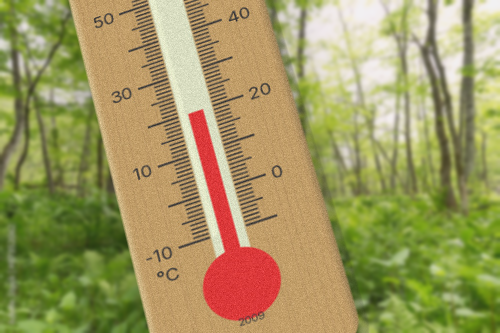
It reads 20 °C
